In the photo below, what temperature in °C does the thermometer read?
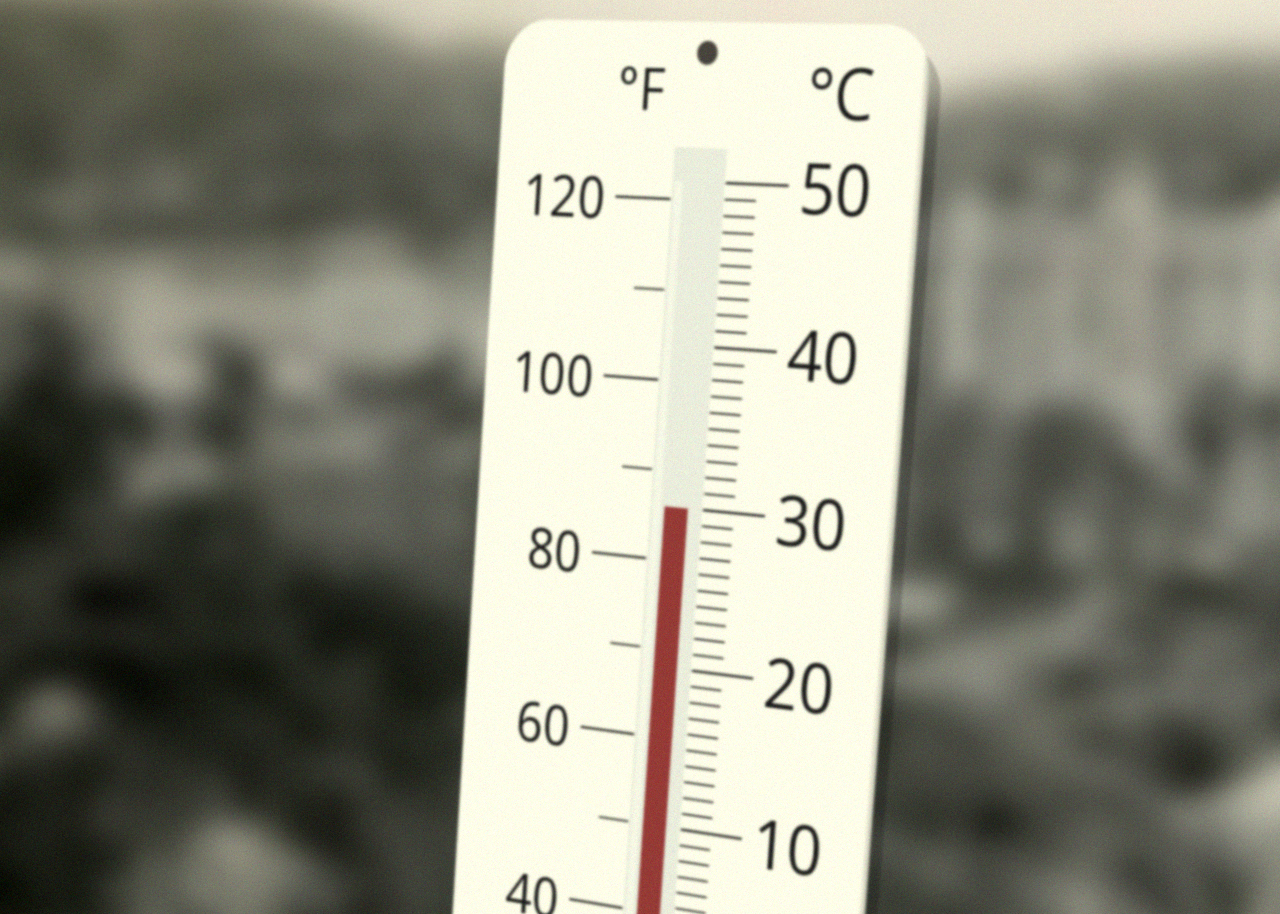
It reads 30 °C
